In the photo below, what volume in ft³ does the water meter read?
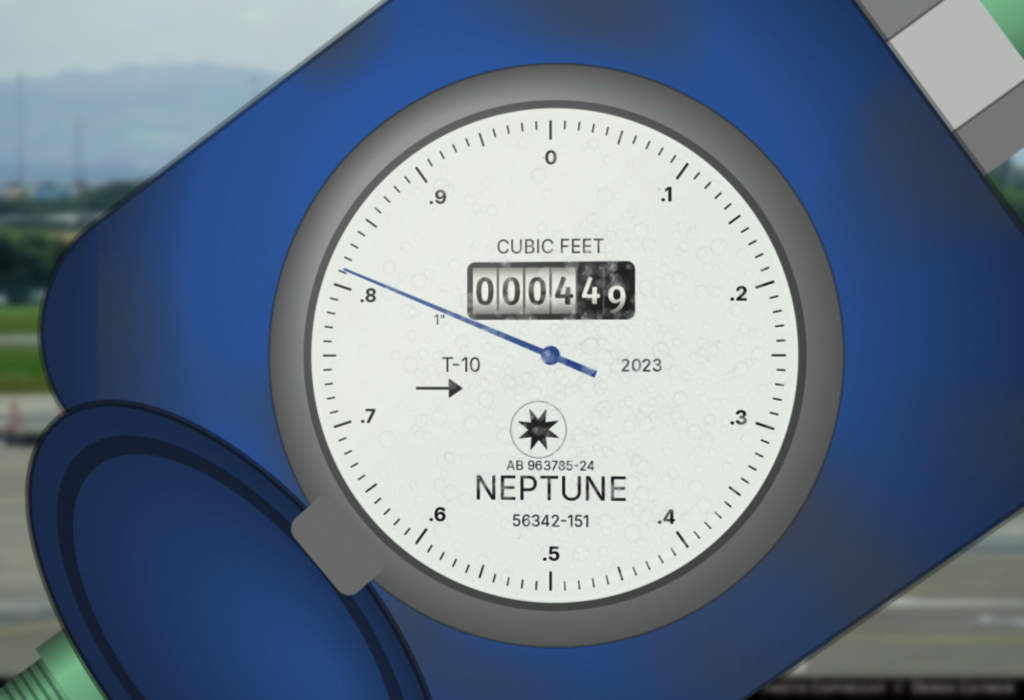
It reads 448.81 ft³
